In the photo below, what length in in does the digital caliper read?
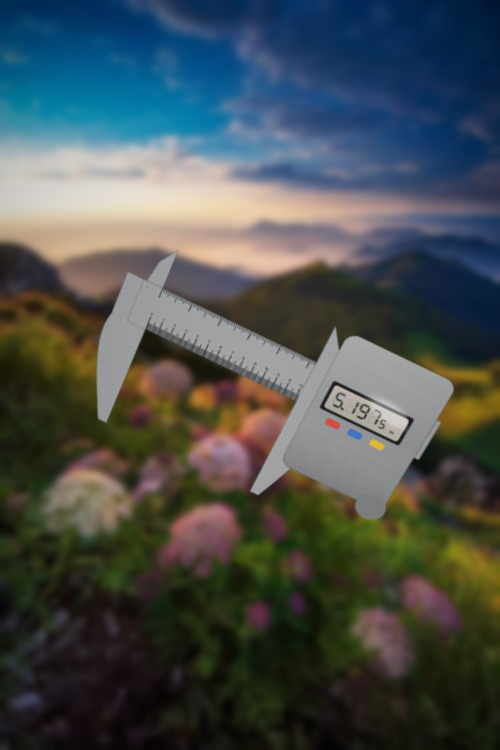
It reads 5.1975 in
